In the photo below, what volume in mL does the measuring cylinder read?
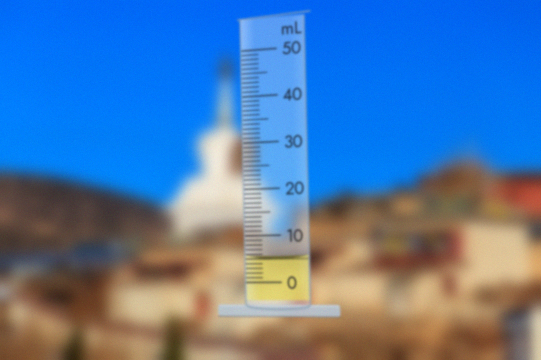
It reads 5 mL
